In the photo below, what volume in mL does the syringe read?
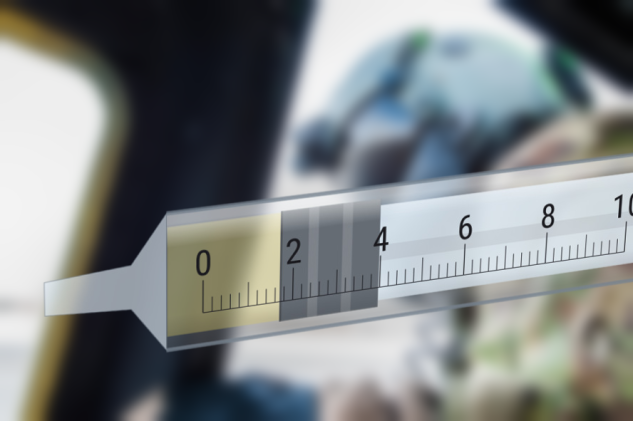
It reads 1.7 mL
